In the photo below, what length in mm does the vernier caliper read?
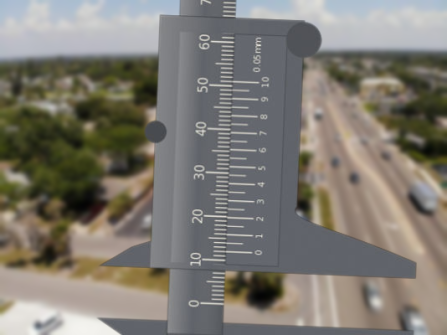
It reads 12.0 mm
